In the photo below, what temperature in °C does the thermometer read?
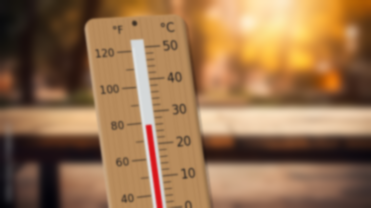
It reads 26 °C
